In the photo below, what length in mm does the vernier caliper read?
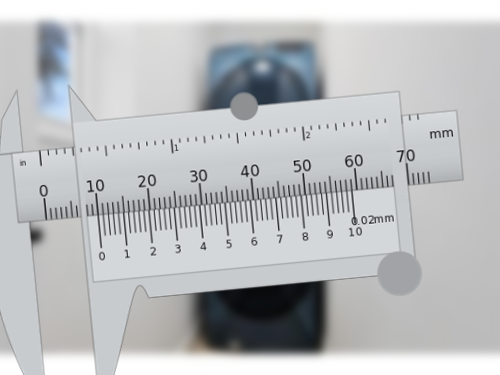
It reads 10.0 mm
